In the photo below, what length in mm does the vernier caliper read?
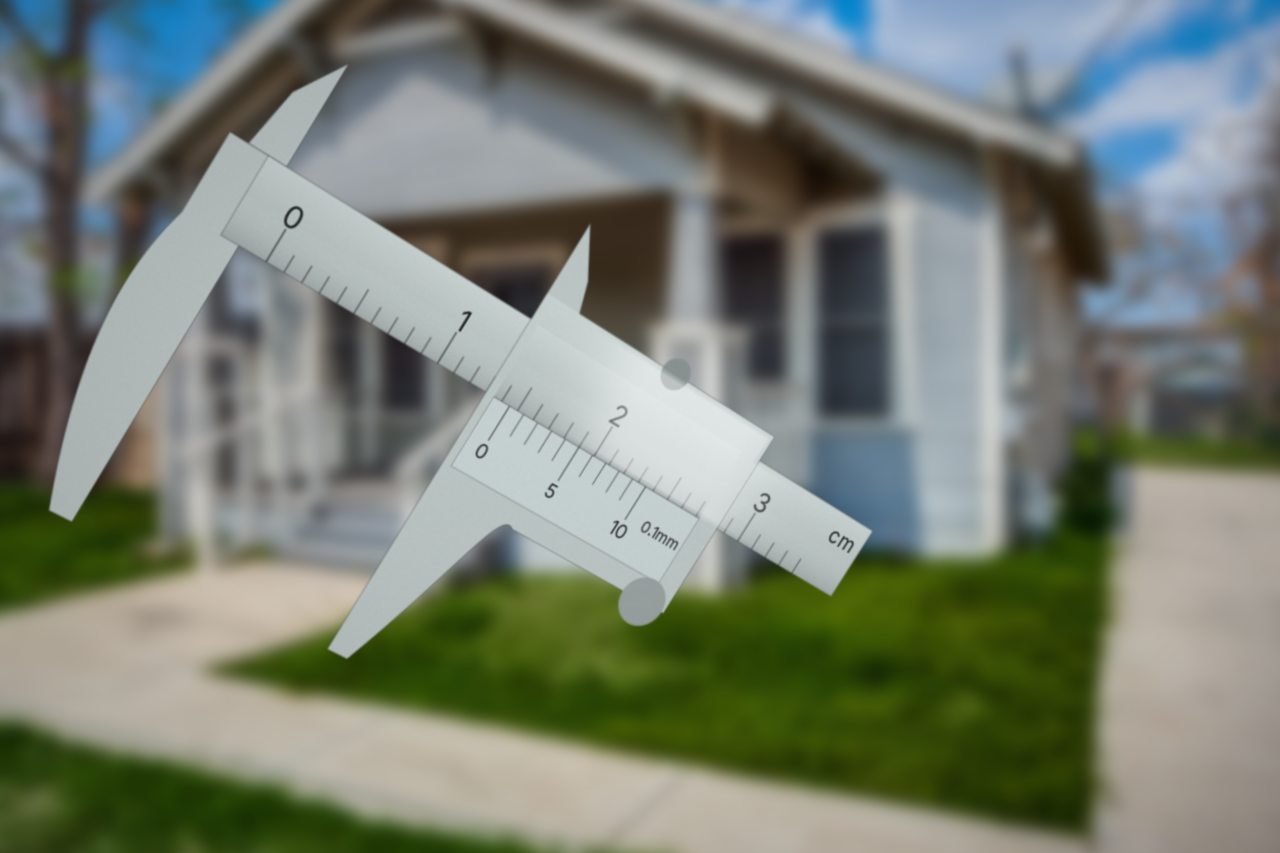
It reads 14.5 mm
